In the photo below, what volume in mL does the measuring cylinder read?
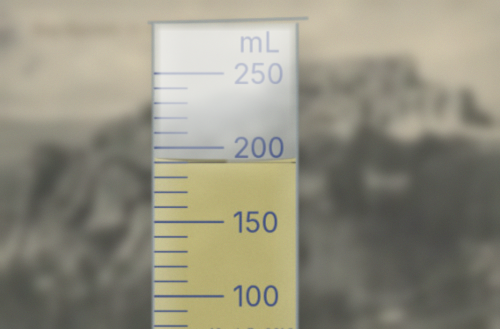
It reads 190 mL
